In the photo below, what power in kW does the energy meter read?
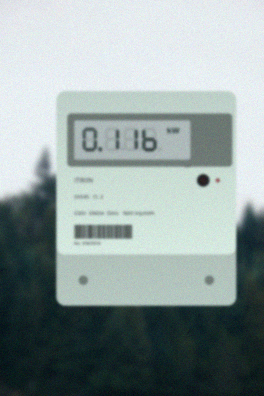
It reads 0.116 kW
